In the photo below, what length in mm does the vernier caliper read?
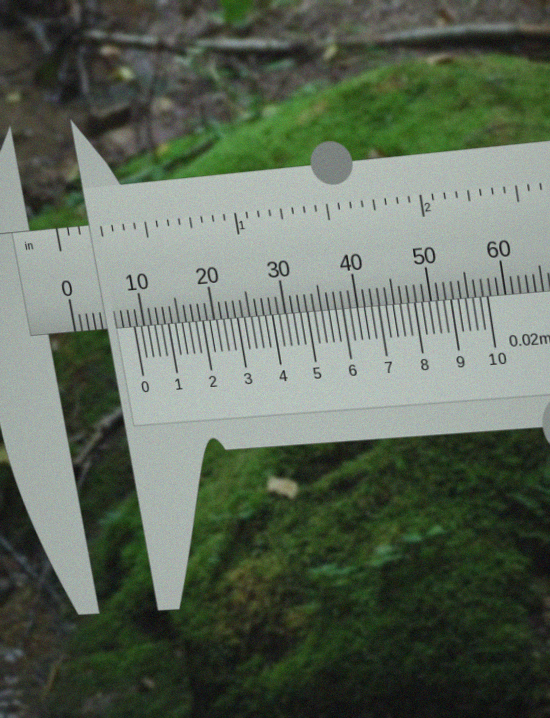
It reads 8.6 mm
